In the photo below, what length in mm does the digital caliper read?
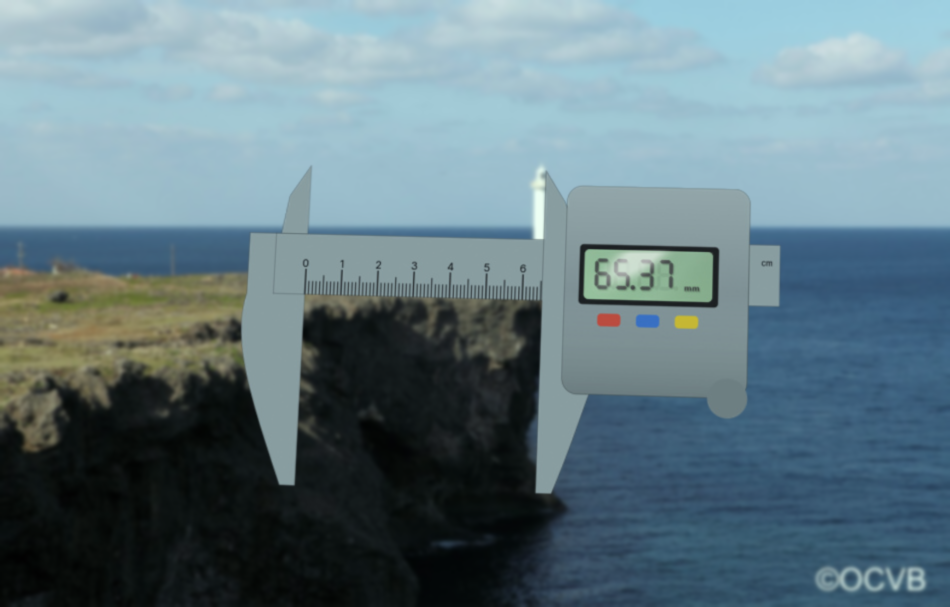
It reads 65.37 mm
